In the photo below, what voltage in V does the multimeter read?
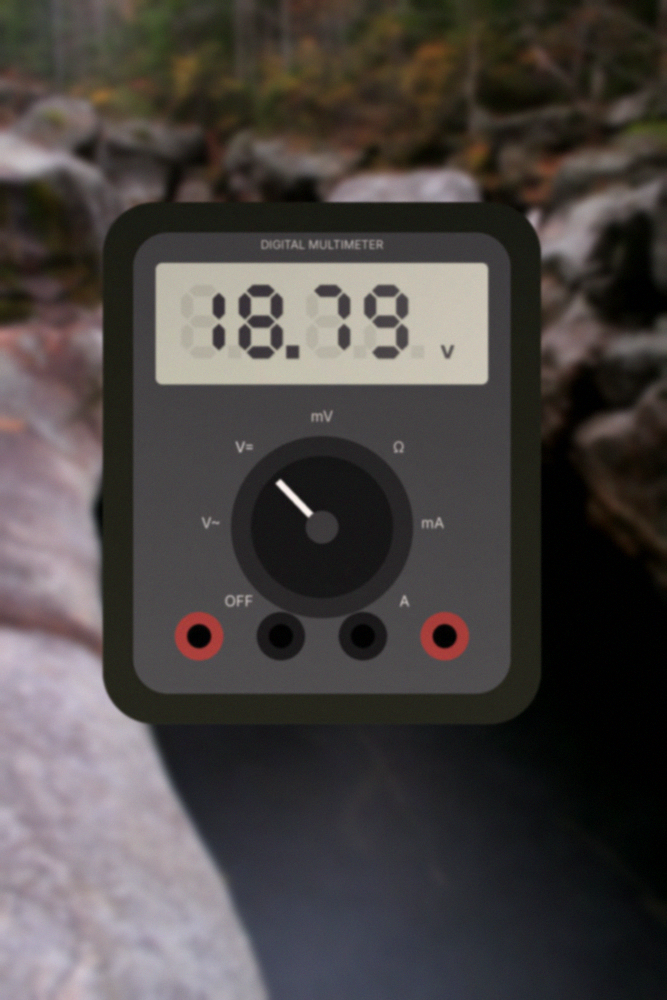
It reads 18.79 V
